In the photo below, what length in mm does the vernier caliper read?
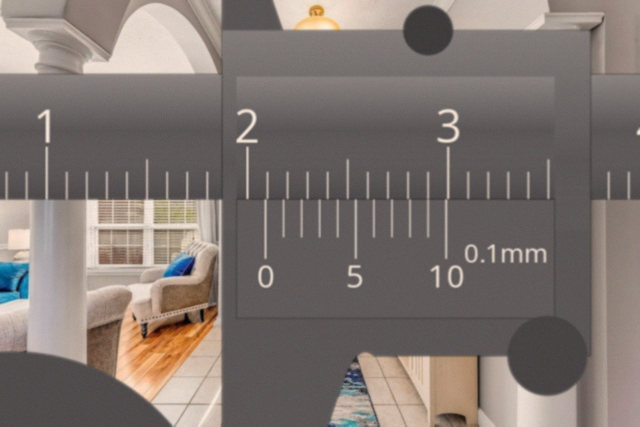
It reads 20.9 mm
